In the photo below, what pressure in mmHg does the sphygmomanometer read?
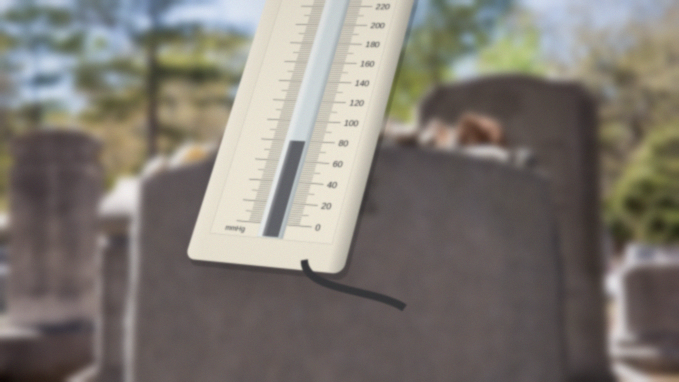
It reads 80 mmHg
